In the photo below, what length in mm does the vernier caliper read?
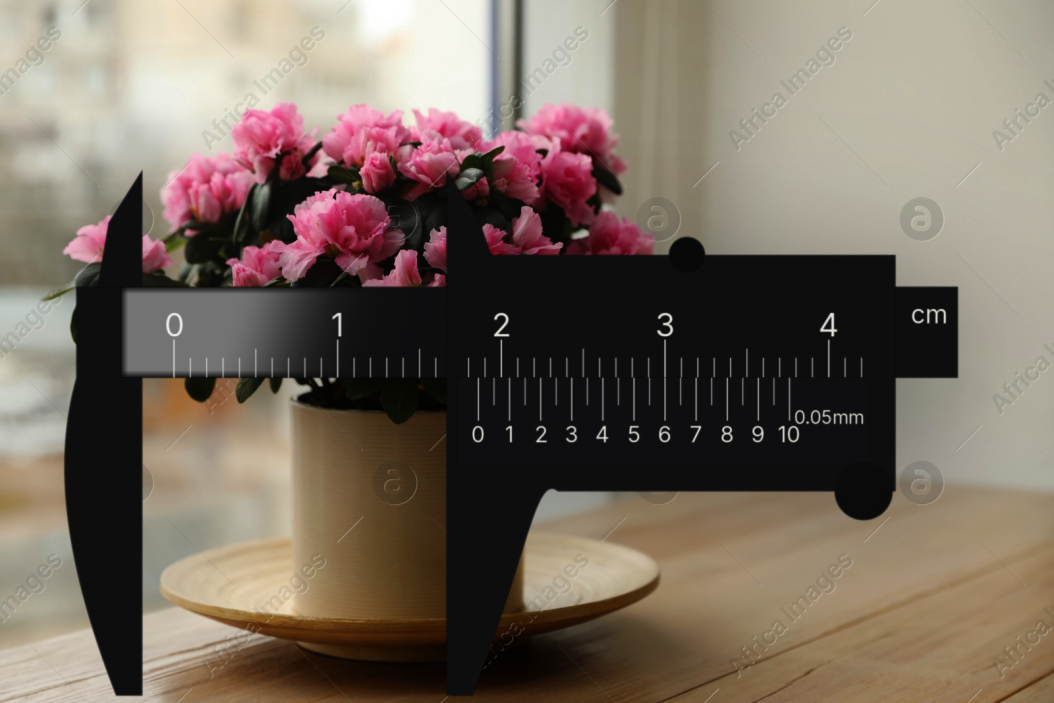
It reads 18.6 mm
